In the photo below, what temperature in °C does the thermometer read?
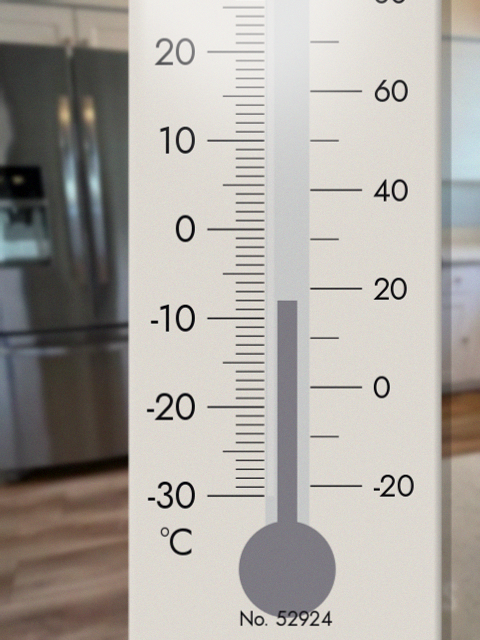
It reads -8 °C
